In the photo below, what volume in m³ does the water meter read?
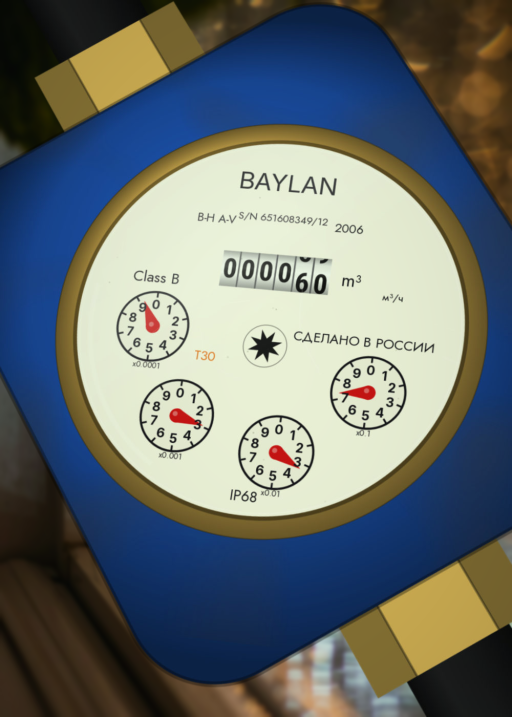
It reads 59.7329 m³
